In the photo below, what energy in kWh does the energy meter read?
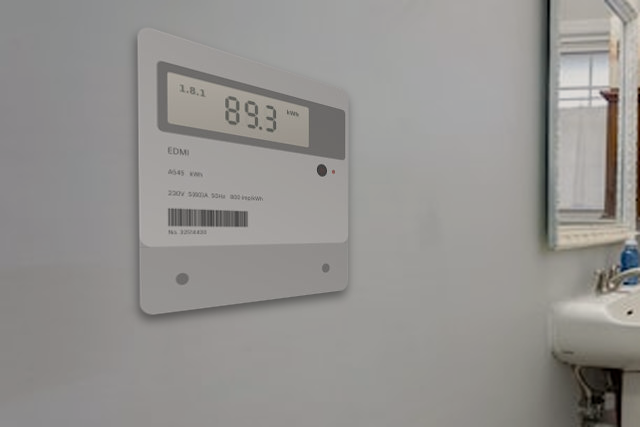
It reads 89.3 kWh
